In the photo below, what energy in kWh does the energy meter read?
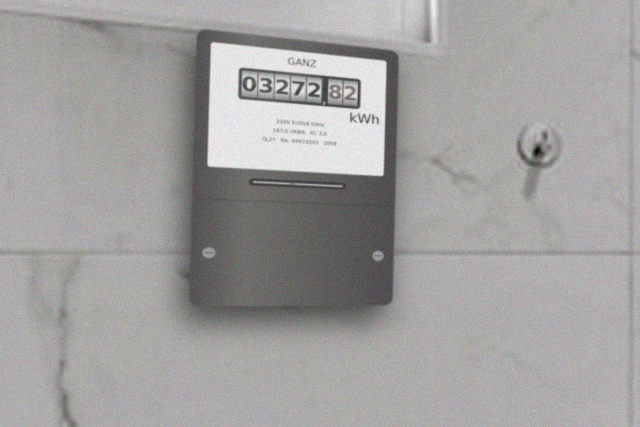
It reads 3272.82 kWh
